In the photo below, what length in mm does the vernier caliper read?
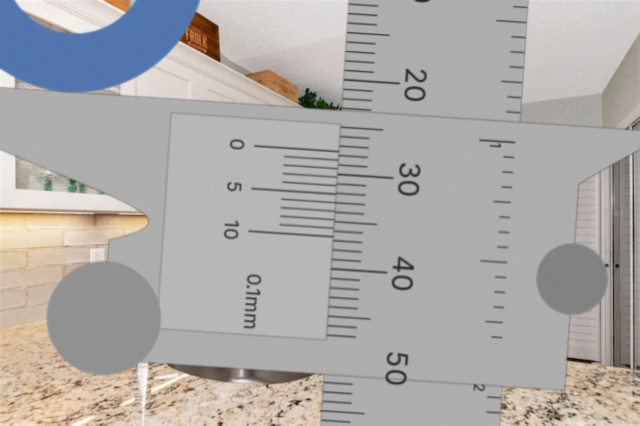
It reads 27.6 mm
